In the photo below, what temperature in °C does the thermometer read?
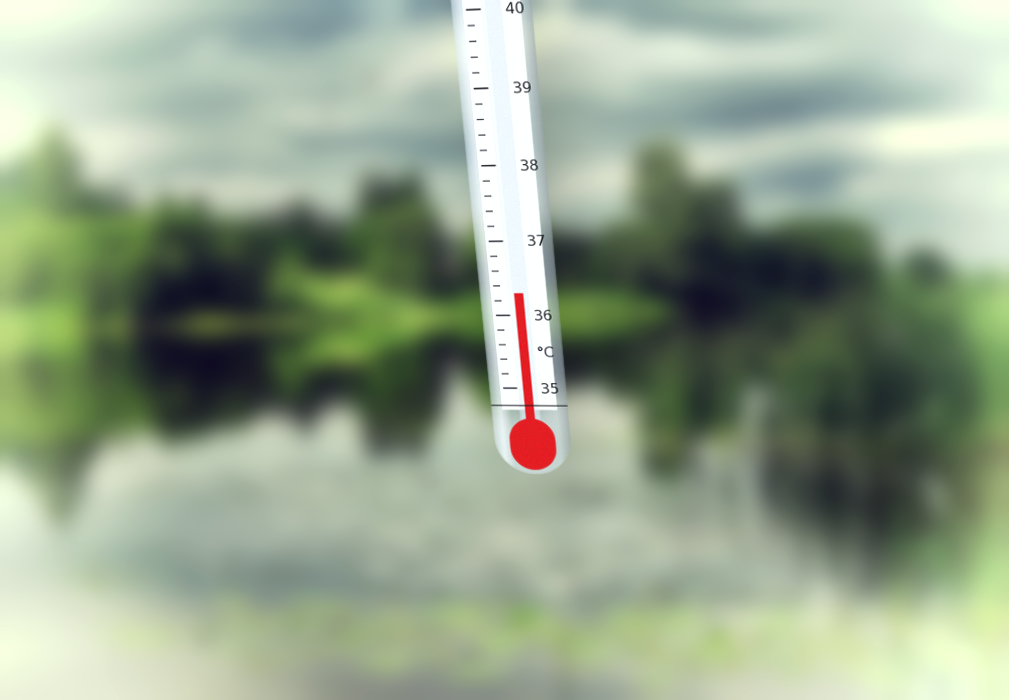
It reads 36.3 °C
